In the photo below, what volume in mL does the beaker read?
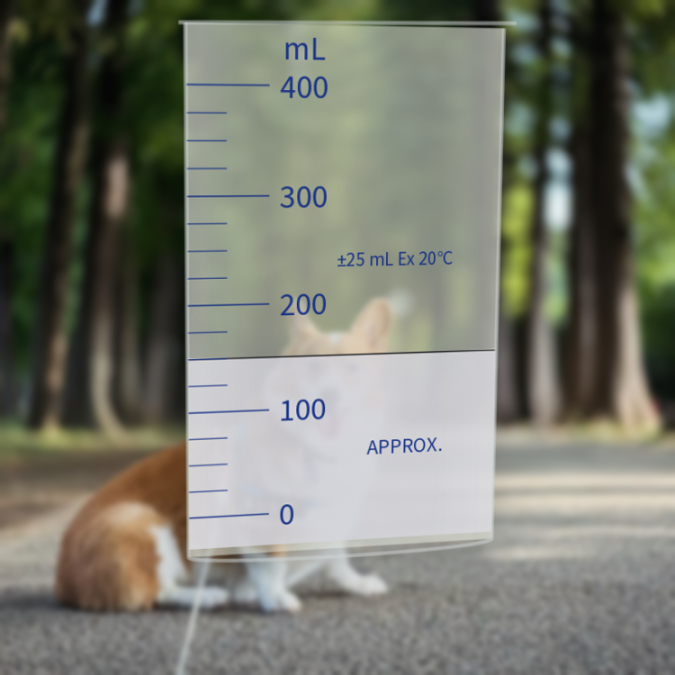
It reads 150 mL
